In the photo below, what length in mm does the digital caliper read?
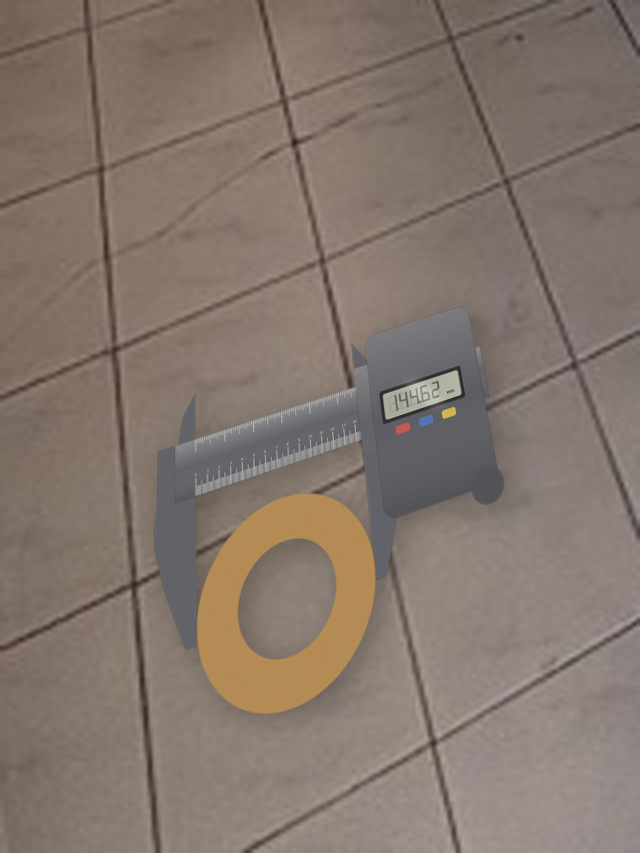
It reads 144.62 mm
